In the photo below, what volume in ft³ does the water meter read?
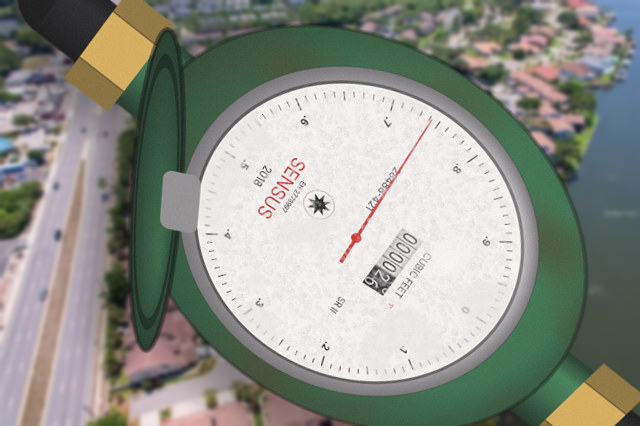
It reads 25.74 ft³
